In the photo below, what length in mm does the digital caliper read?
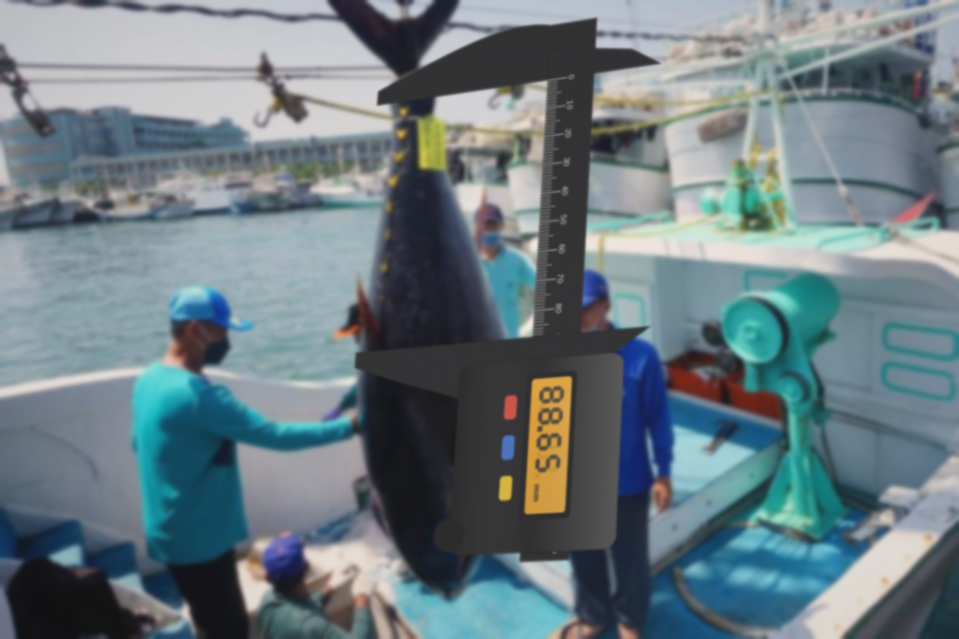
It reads 88.65 mm
